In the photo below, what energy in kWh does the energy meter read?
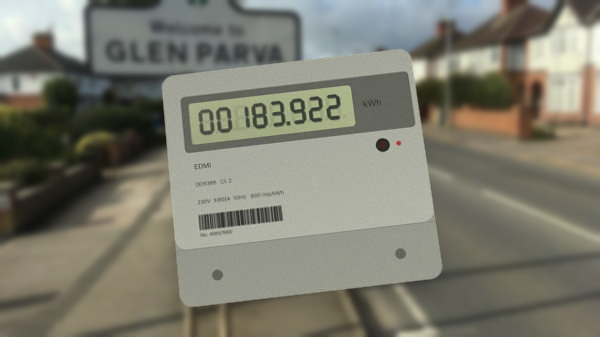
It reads 183.922 kWh
